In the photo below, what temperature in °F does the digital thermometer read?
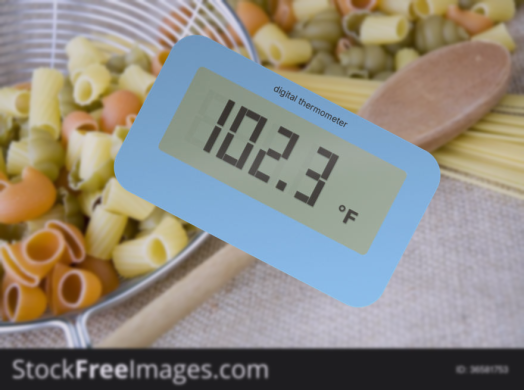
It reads 102.3 °F
